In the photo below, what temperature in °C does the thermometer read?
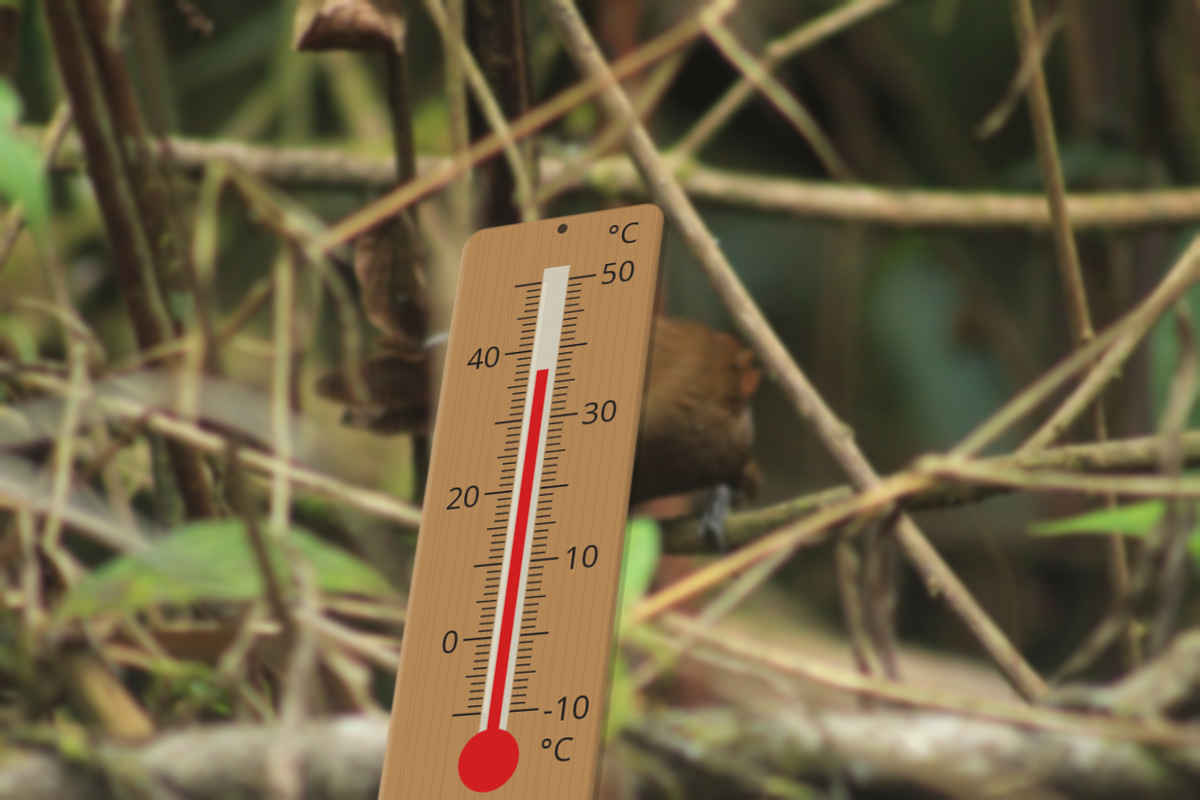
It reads 37 °C
